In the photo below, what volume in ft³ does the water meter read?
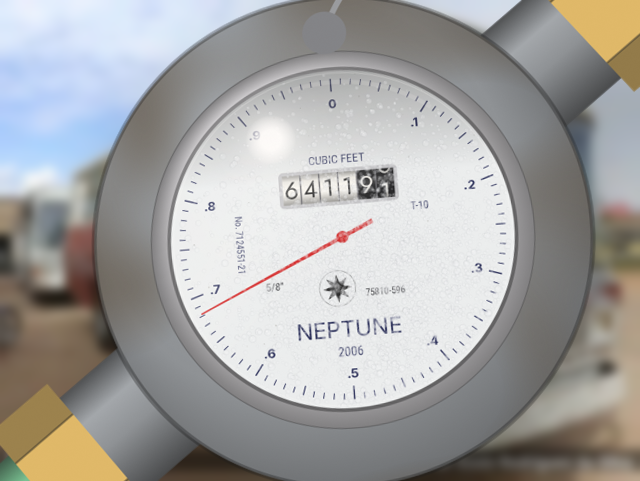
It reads 641190.68 ft³
